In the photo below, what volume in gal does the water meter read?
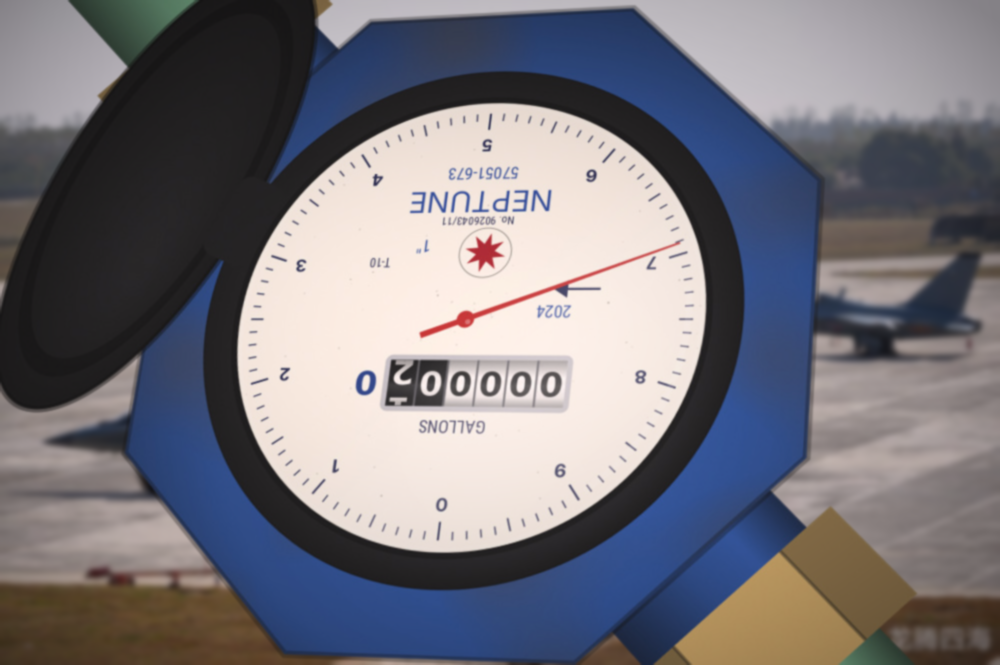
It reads 16.9 gal
